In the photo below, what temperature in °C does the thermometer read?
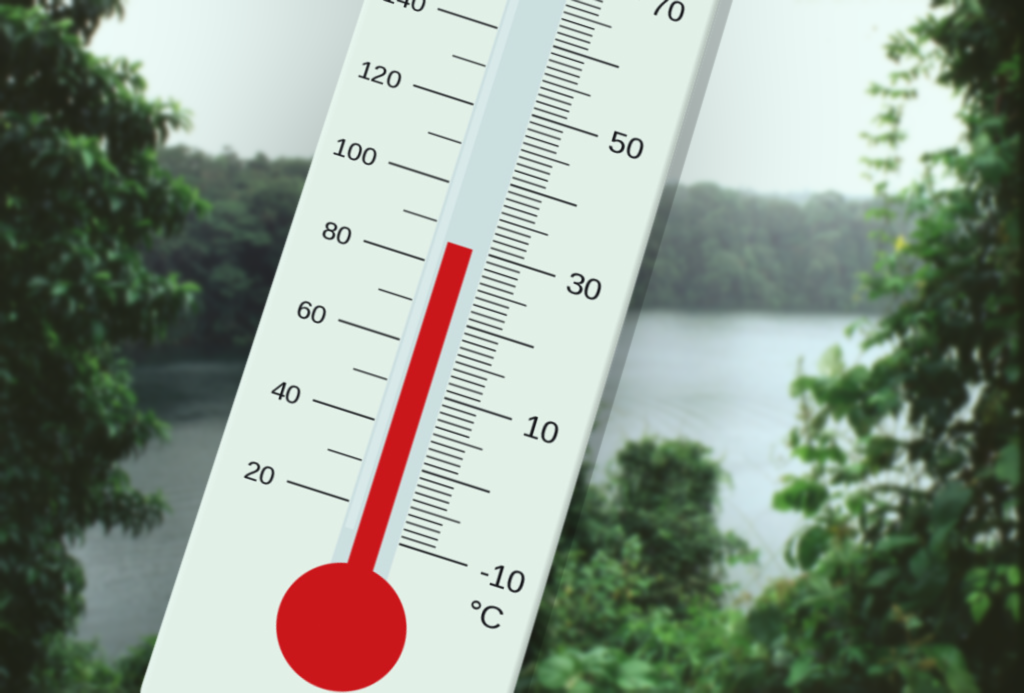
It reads 30 °C
